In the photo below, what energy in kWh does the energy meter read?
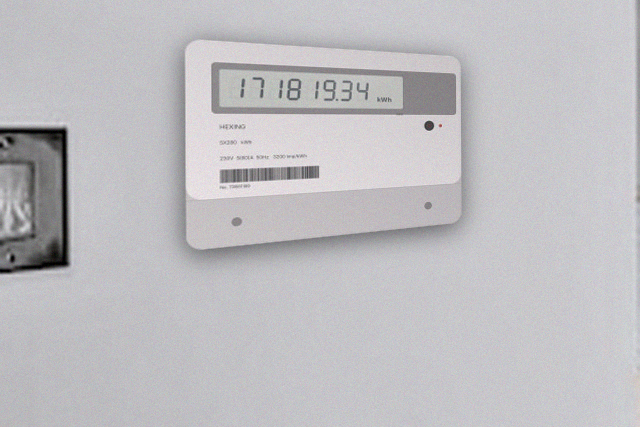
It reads 171819.34 kWh
